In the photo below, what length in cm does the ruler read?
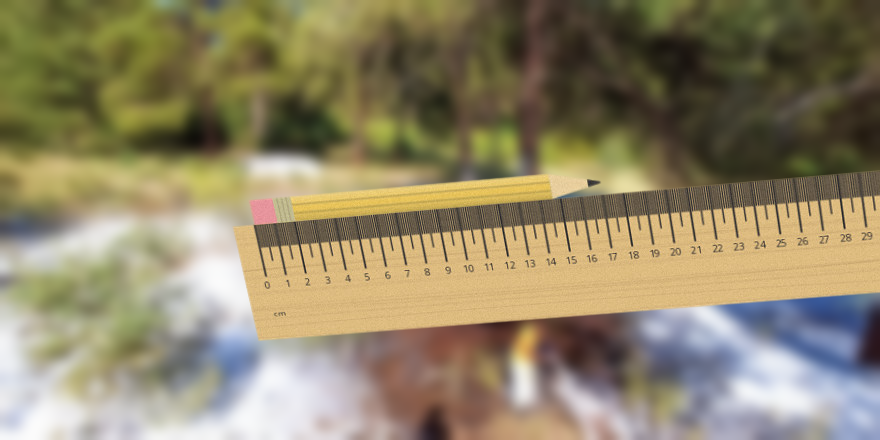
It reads 17 cm
